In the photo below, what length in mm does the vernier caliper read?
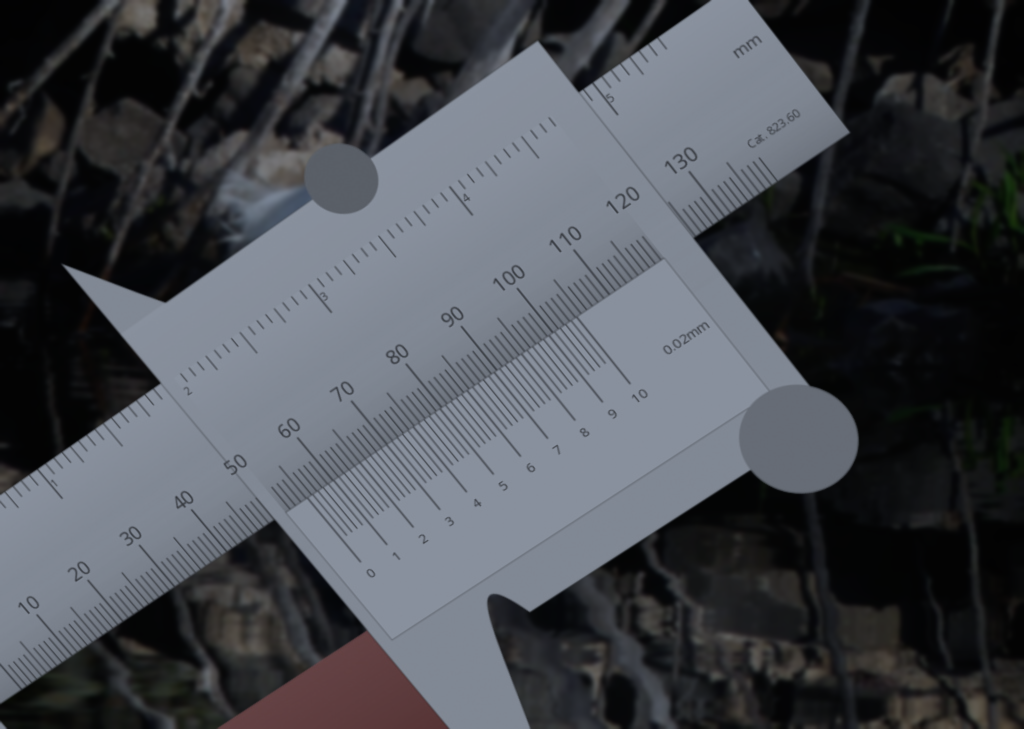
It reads 55.2 mm
